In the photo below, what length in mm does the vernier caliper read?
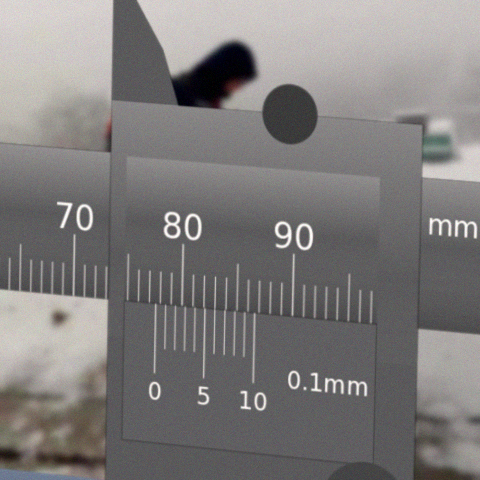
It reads 77.6 mm
